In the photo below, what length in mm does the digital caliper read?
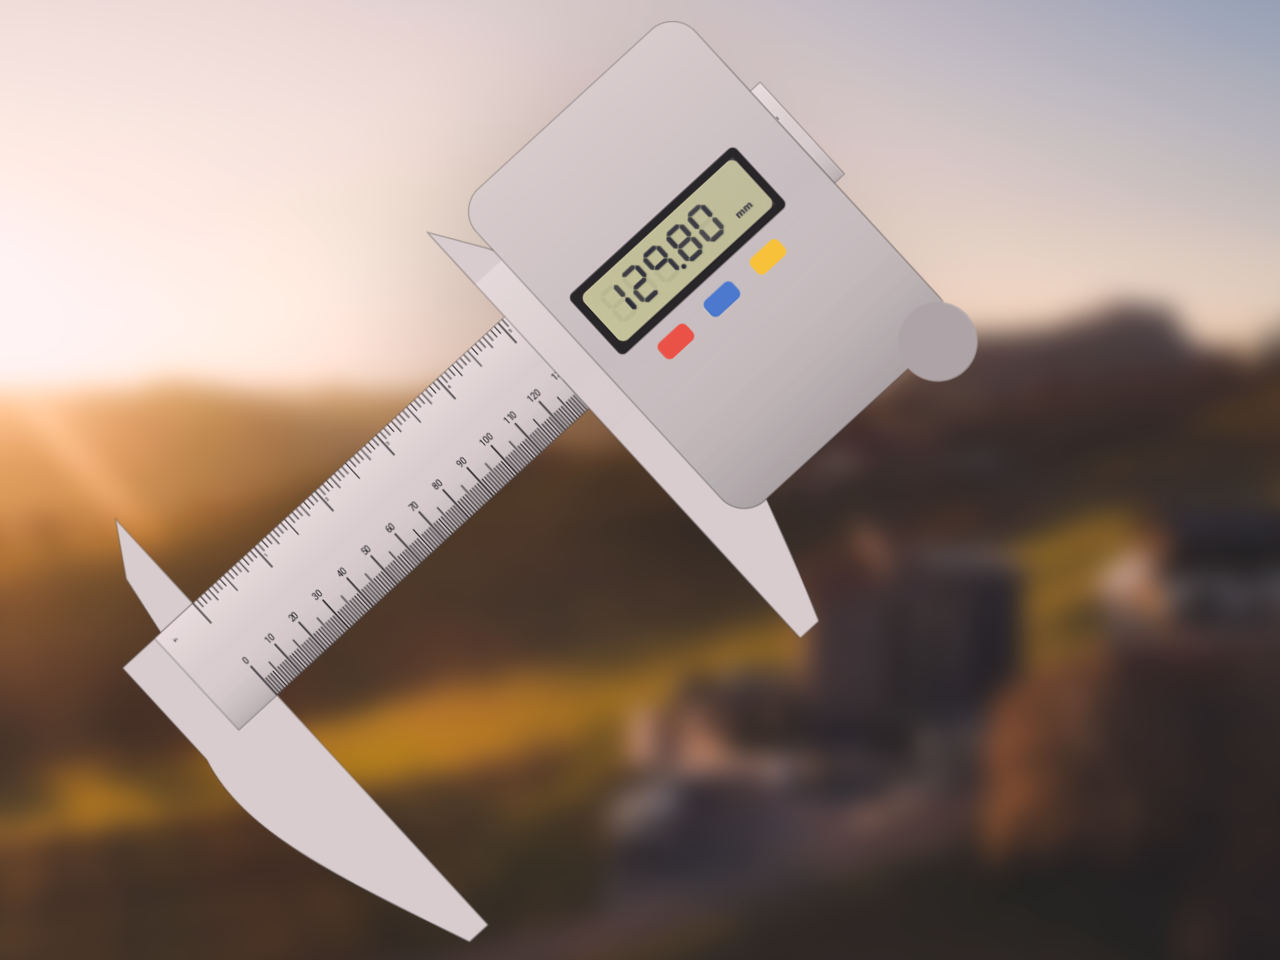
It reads 129.80 mm
